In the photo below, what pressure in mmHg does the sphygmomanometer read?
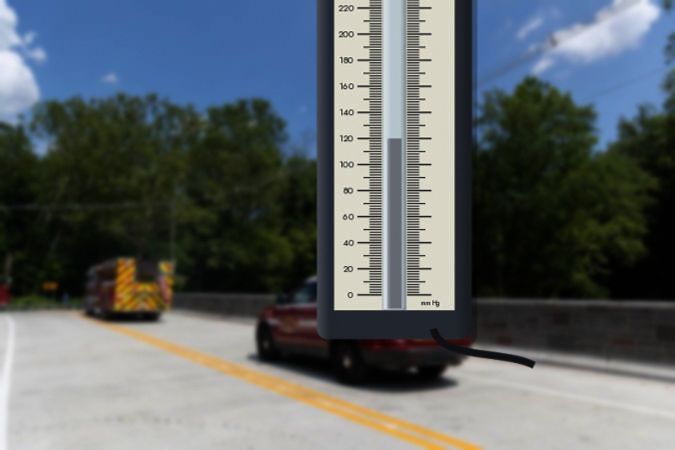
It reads 120 mmHg
